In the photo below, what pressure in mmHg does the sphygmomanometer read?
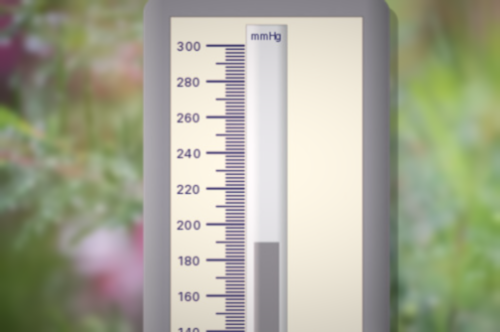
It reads 190 mmHg
